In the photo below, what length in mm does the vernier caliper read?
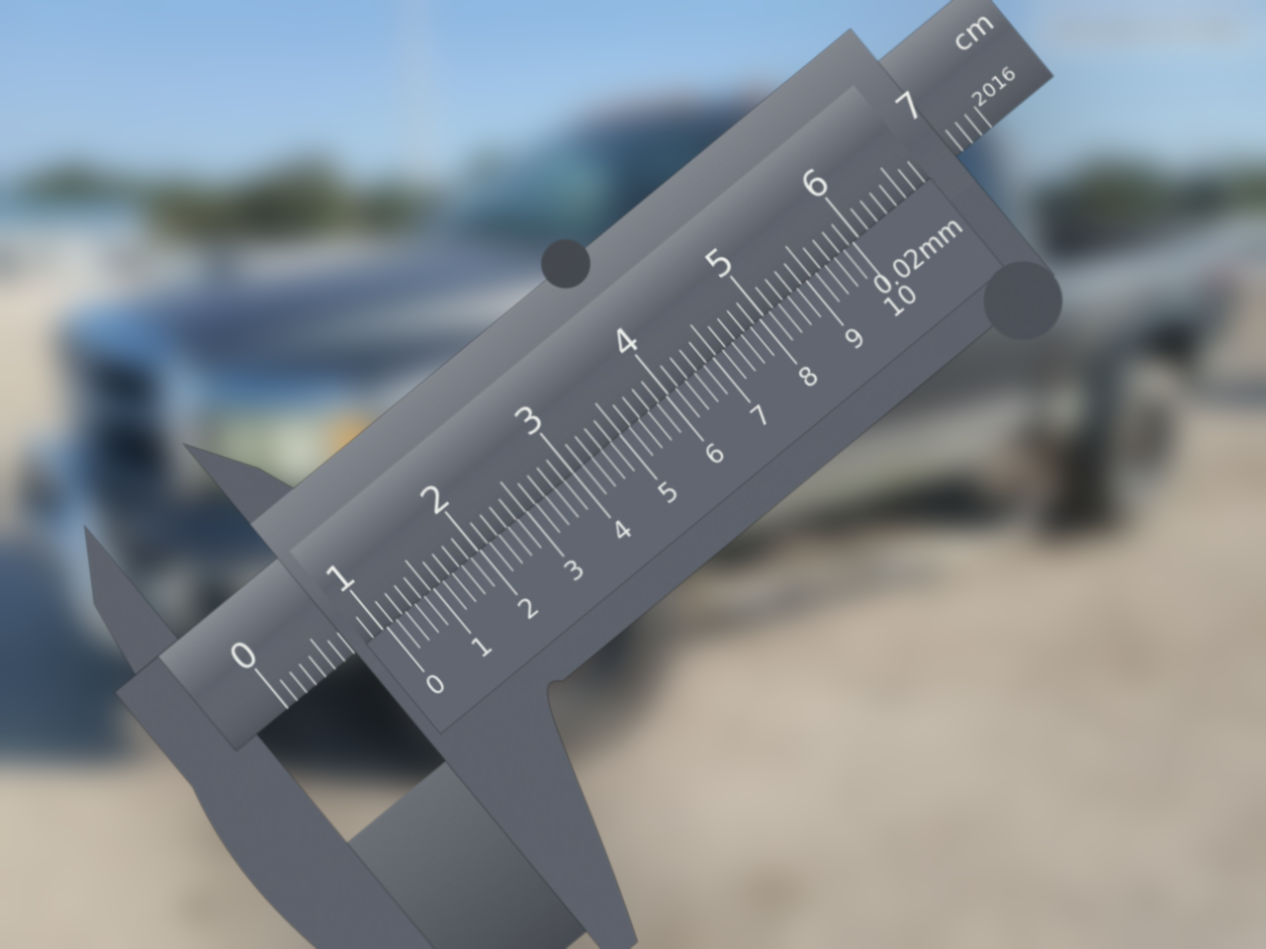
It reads 10.4 mm
